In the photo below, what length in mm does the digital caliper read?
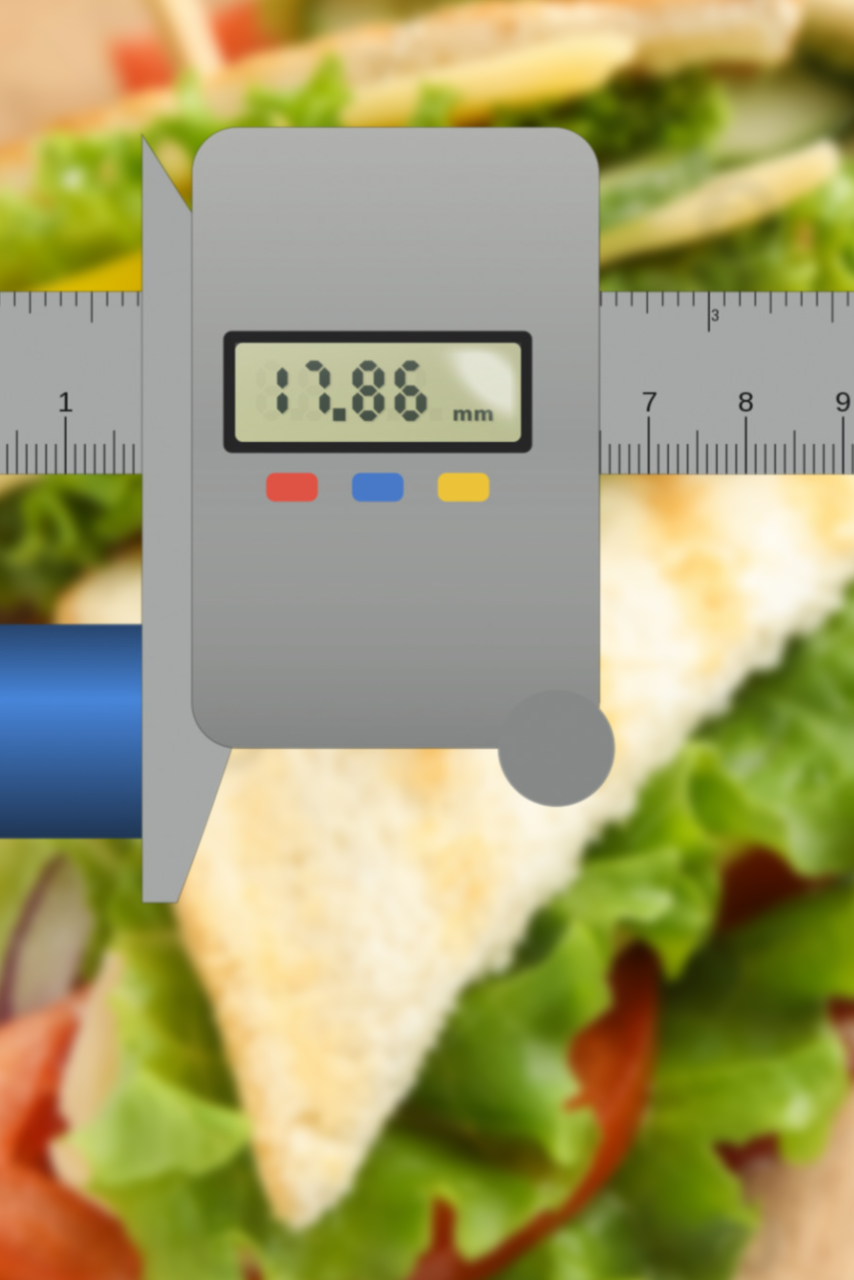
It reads 17.86 mm
